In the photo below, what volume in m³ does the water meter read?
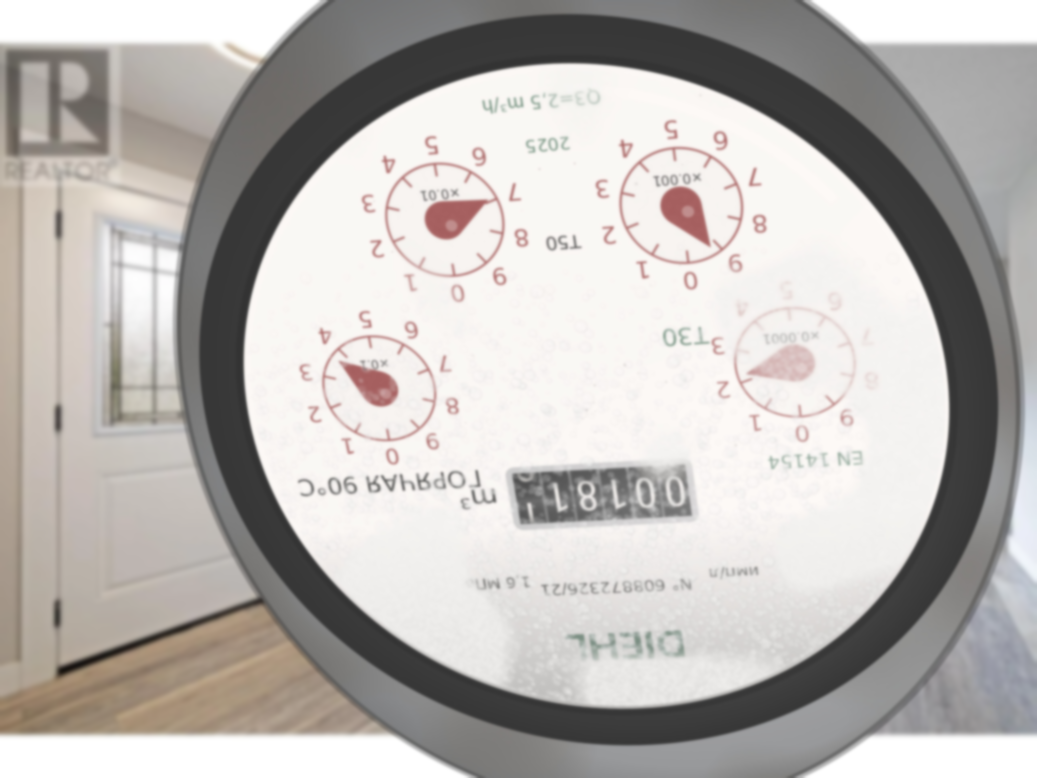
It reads 1811.3692 m³
